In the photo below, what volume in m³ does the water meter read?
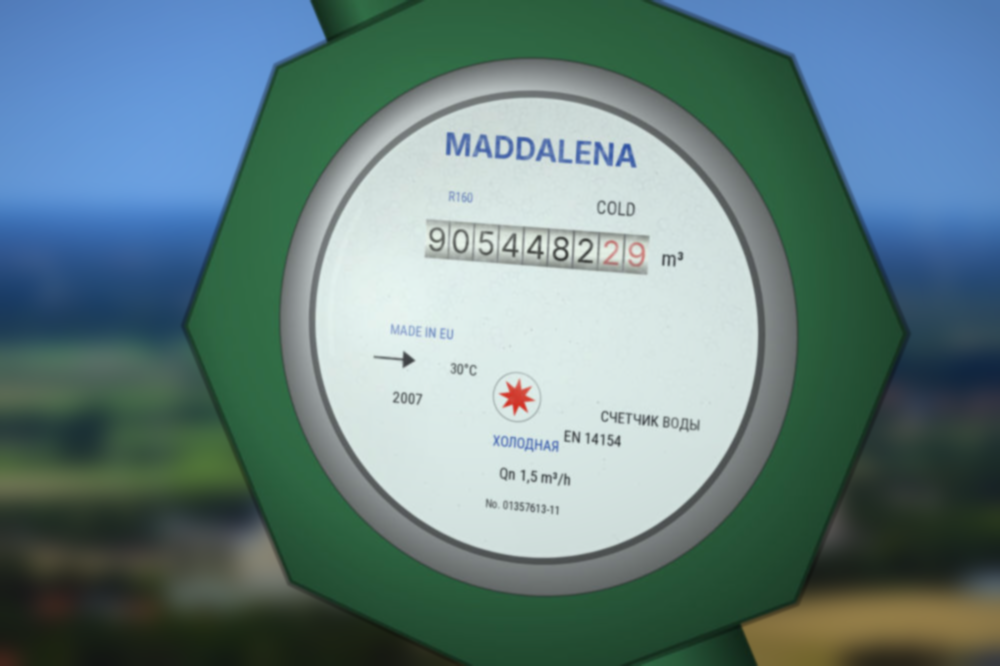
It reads 9054482.29 m³
